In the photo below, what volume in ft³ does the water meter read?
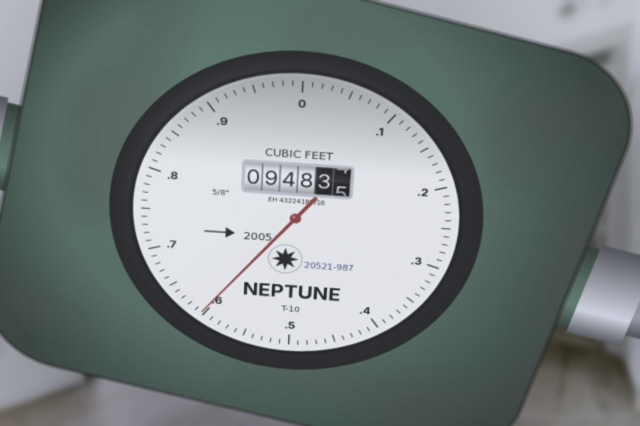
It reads 94834.60 ft³
